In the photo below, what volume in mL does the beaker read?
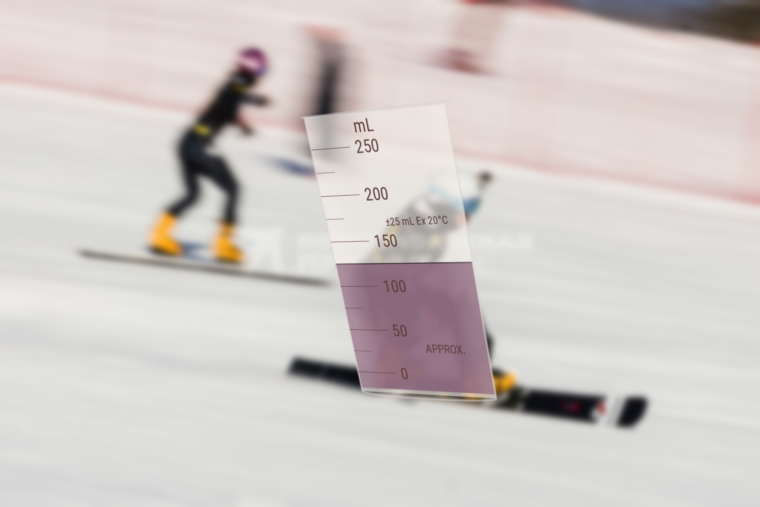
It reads 125 mL
